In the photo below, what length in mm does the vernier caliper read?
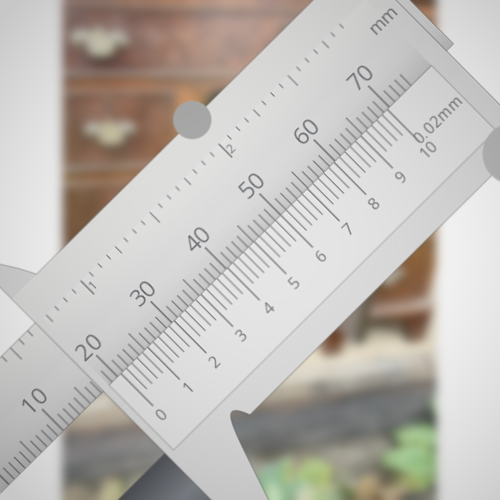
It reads 20.6 mm
